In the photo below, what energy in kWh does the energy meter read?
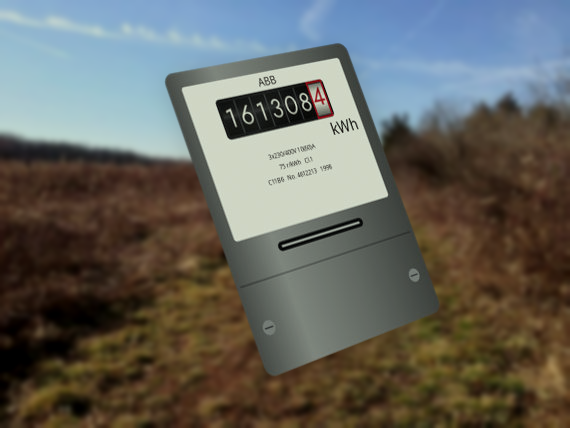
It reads 161308.4 kWh
